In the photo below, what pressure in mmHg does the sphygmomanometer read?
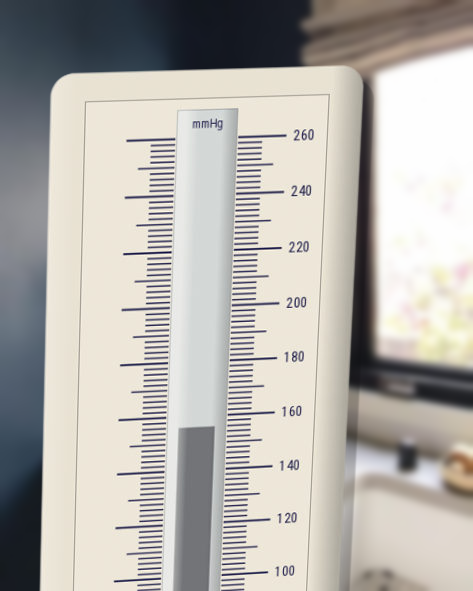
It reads 156 mmHg
